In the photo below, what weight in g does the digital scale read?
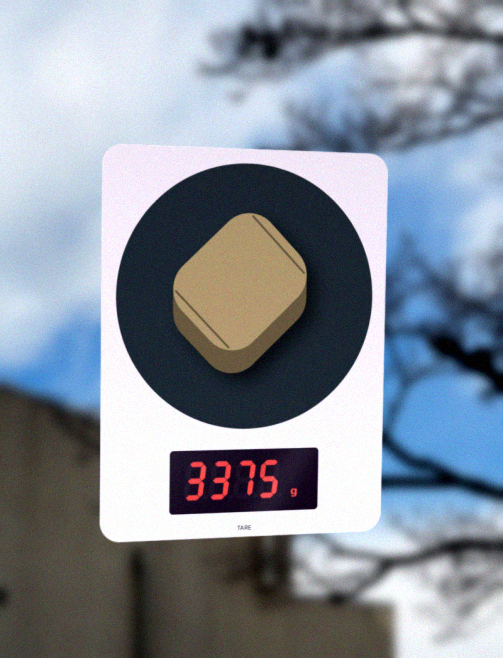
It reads 3375 g
